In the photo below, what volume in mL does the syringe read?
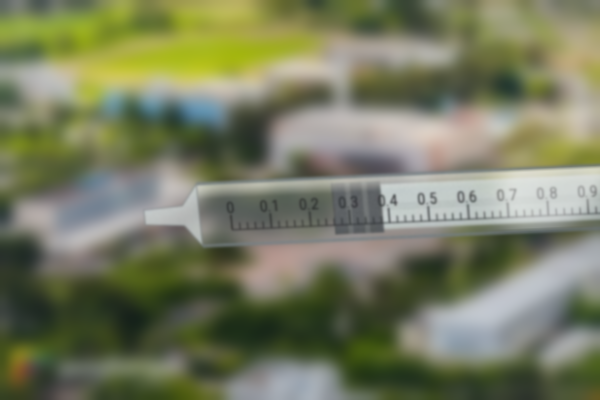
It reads 0.26 mL
